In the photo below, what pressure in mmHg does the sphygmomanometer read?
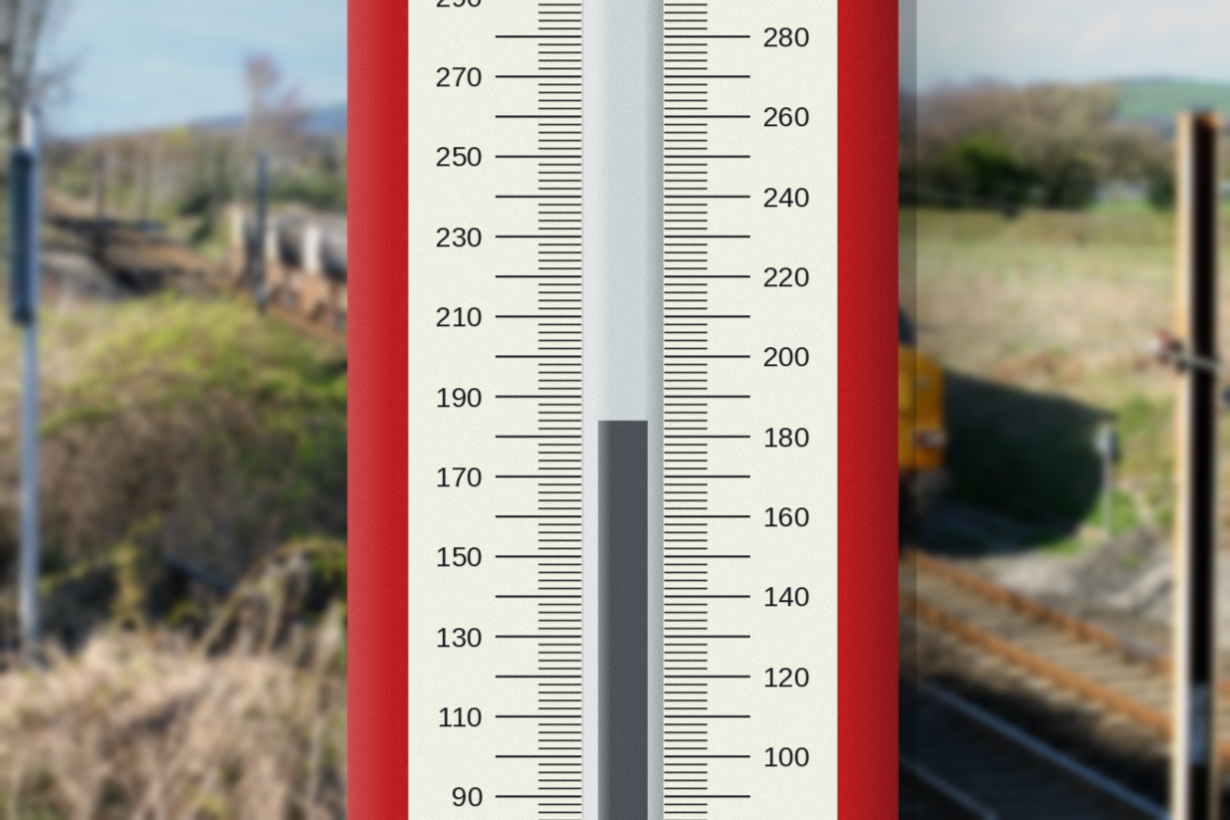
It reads 184 mmHg
